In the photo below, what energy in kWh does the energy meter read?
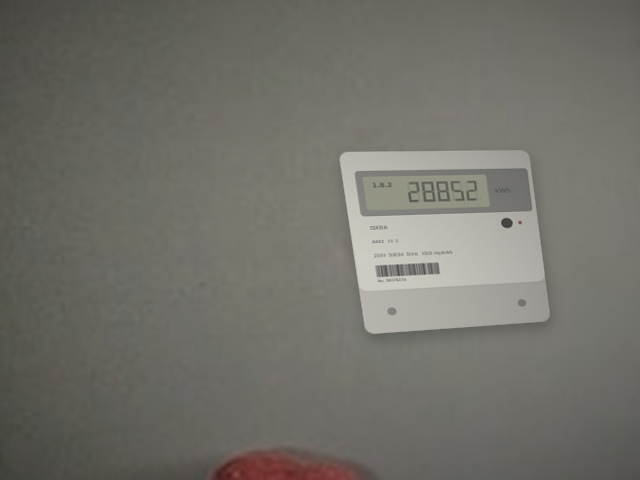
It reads 28852 kWh
